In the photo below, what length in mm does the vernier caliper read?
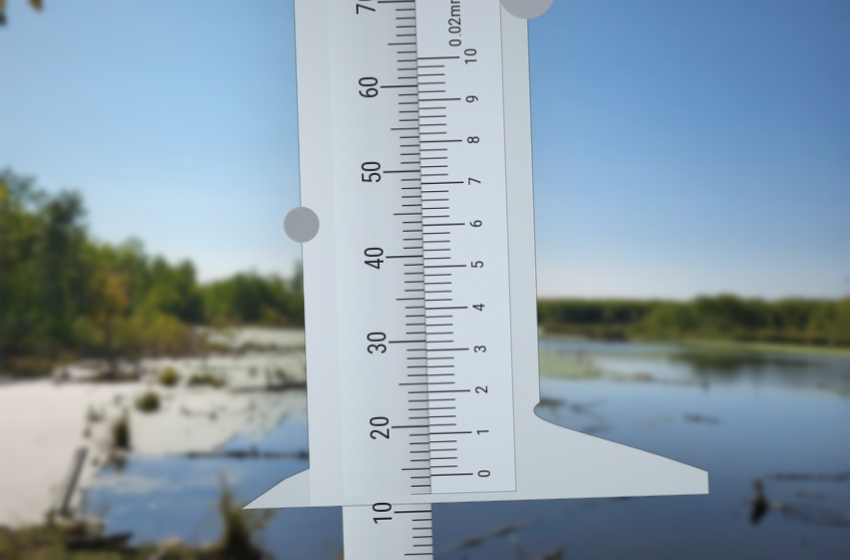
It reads 14.2 mm
